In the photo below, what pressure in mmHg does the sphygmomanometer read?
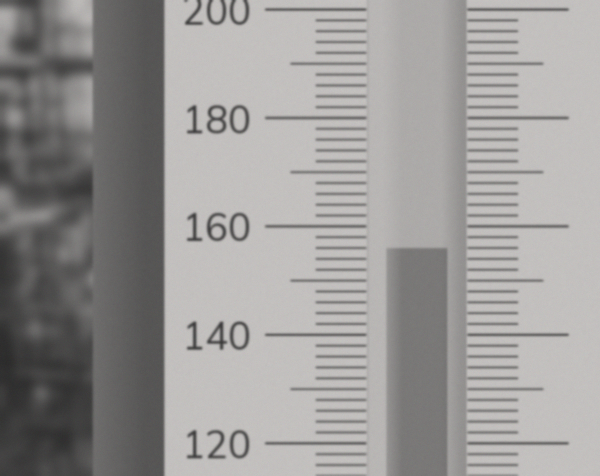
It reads 156 mmHg
